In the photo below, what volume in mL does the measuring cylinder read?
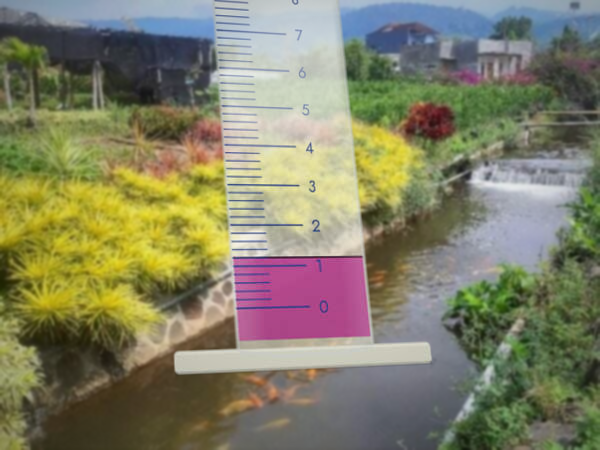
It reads 1.2 mL
